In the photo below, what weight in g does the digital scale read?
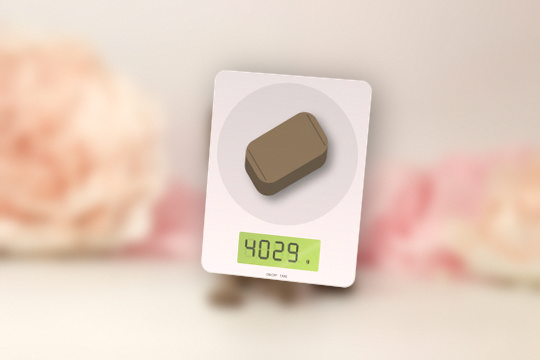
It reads 4029 g
